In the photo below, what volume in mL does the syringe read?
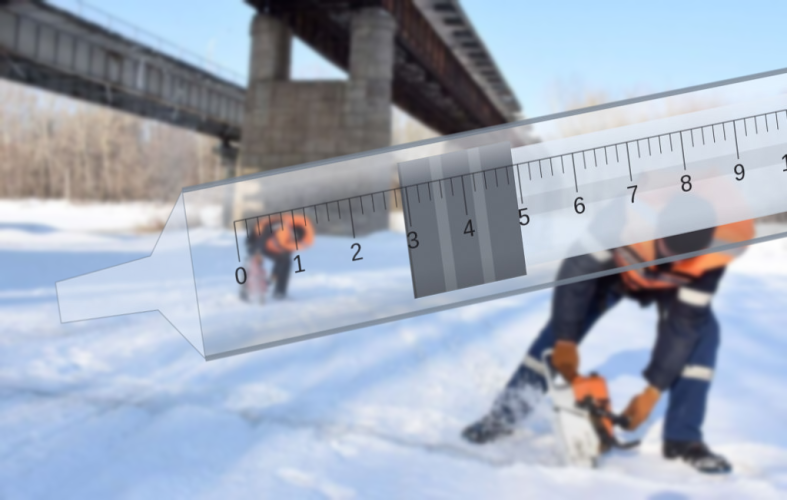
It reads 2.9 mL
